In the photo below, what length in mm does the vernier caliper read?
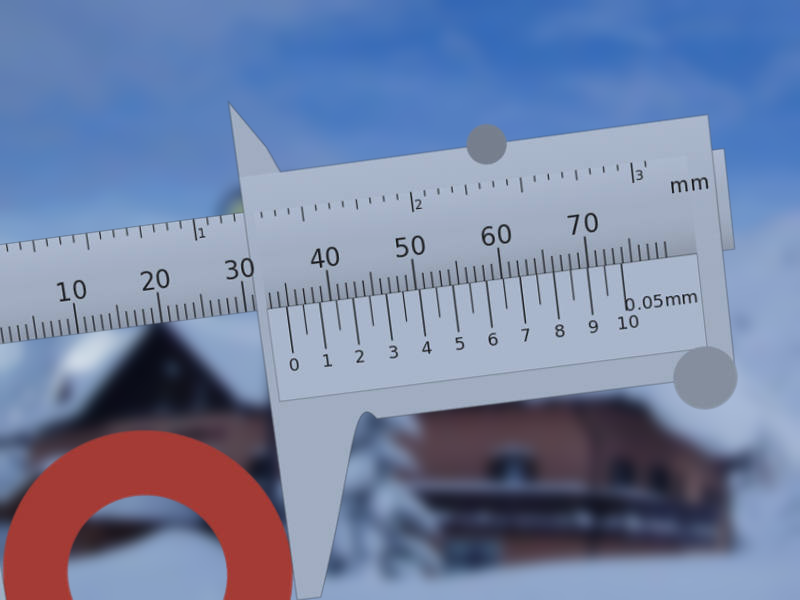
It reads 34.8 mm
